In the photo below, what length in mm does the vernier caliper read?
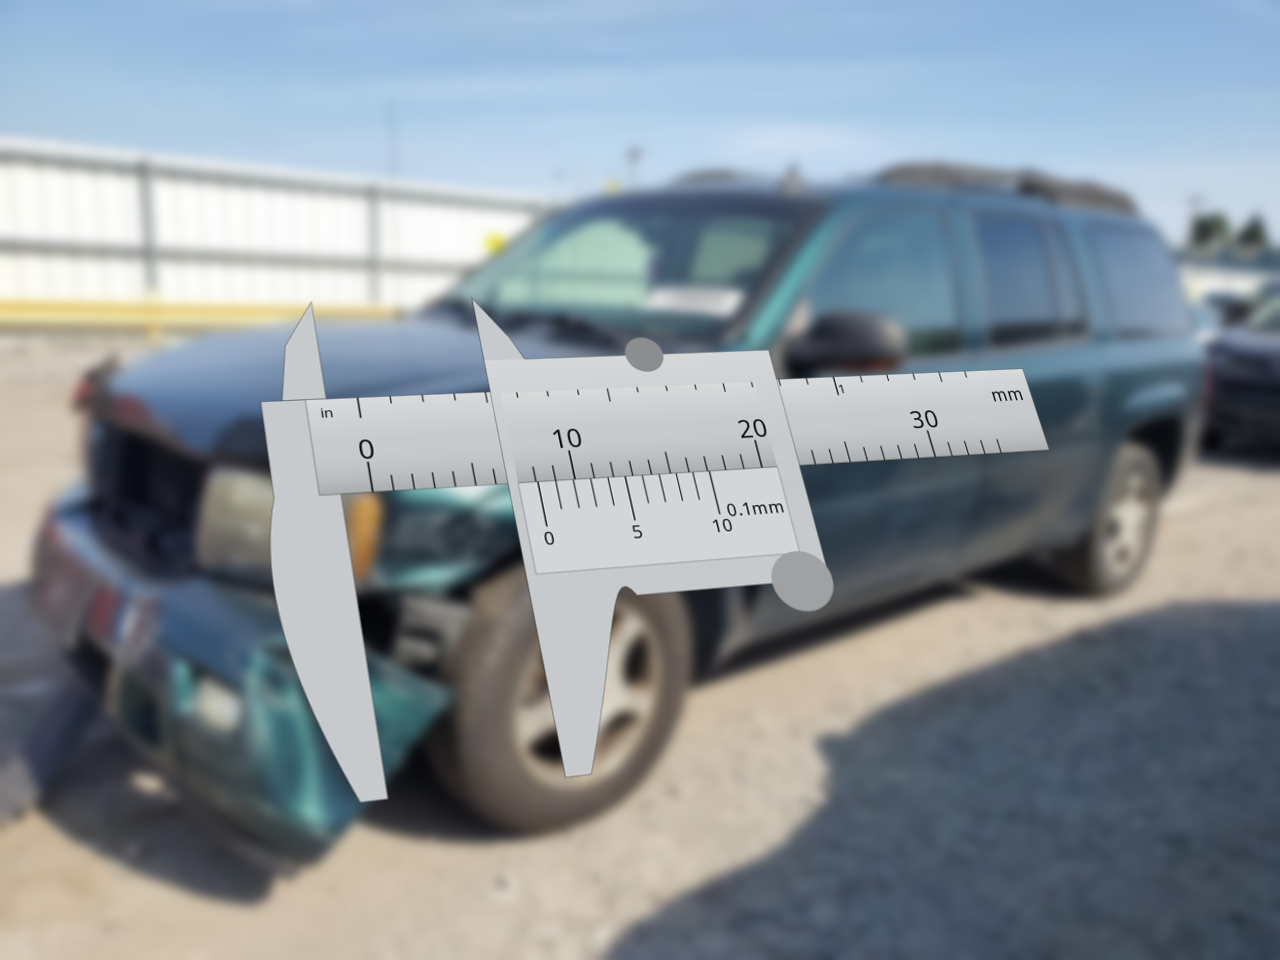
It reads 8.1 mm
